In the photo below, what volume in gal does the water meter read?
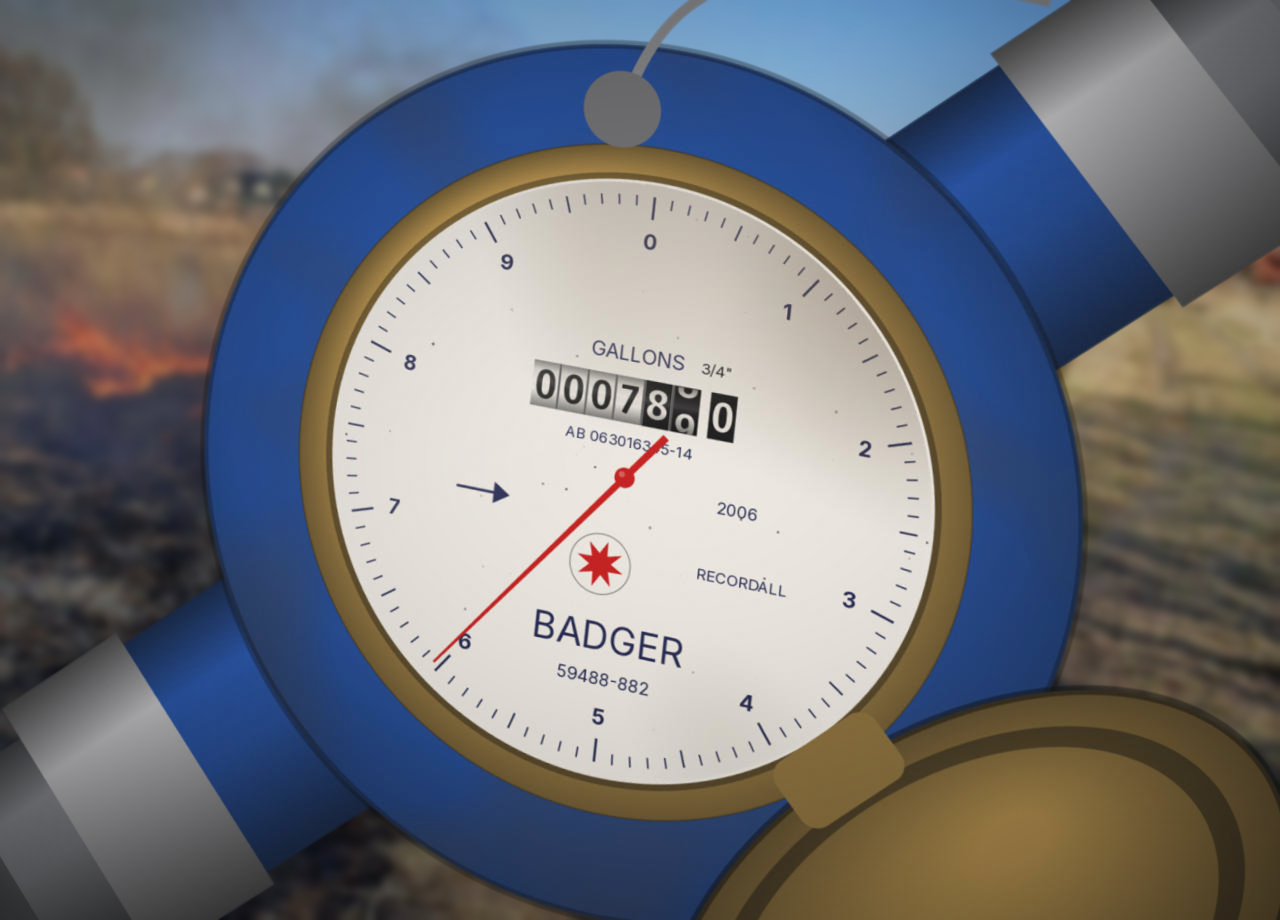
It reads 7886.0 gal
